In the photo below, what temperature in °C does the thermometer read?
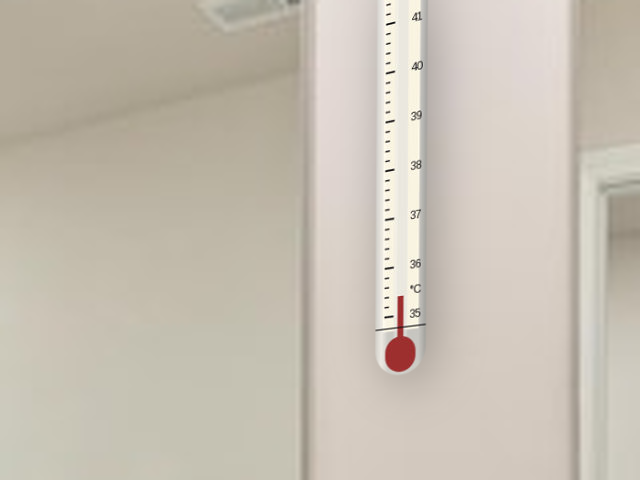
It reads 35.4 °C
